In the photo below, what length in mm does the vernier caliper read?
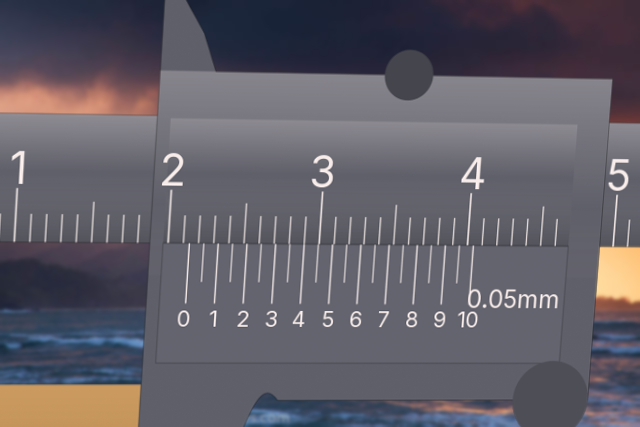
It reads 21.4 mm
